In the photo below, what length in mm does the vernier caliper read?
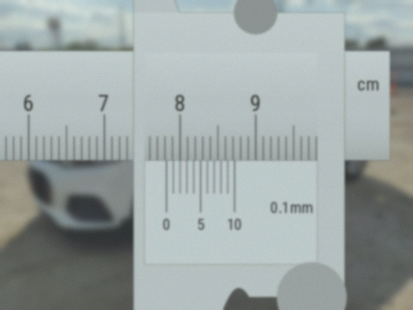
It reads 78.2 mm
